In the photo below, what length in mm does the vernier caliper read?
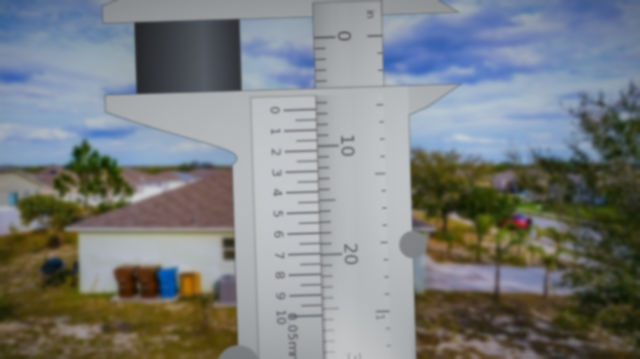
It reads 6.6 mm
